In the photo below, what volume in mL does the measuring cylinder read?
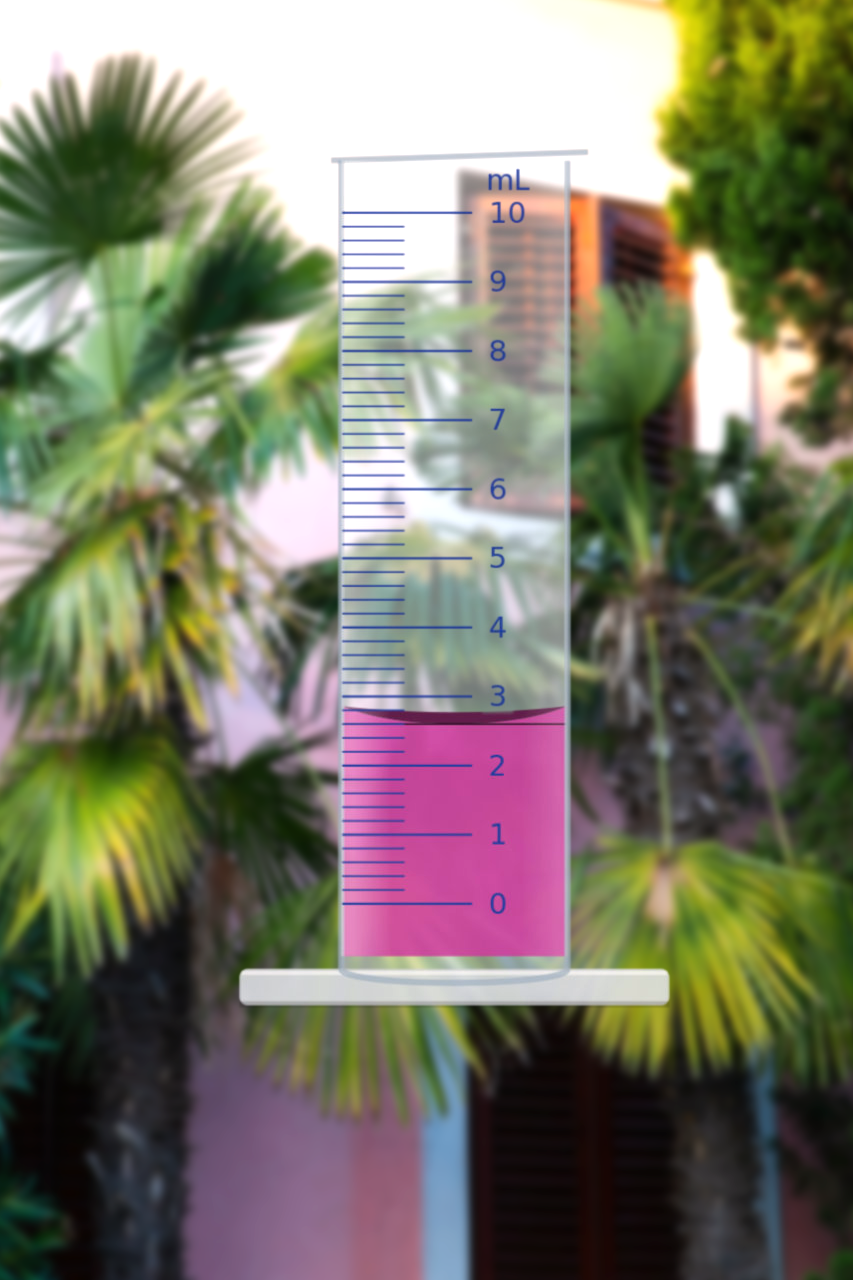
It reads 2.6 mL
